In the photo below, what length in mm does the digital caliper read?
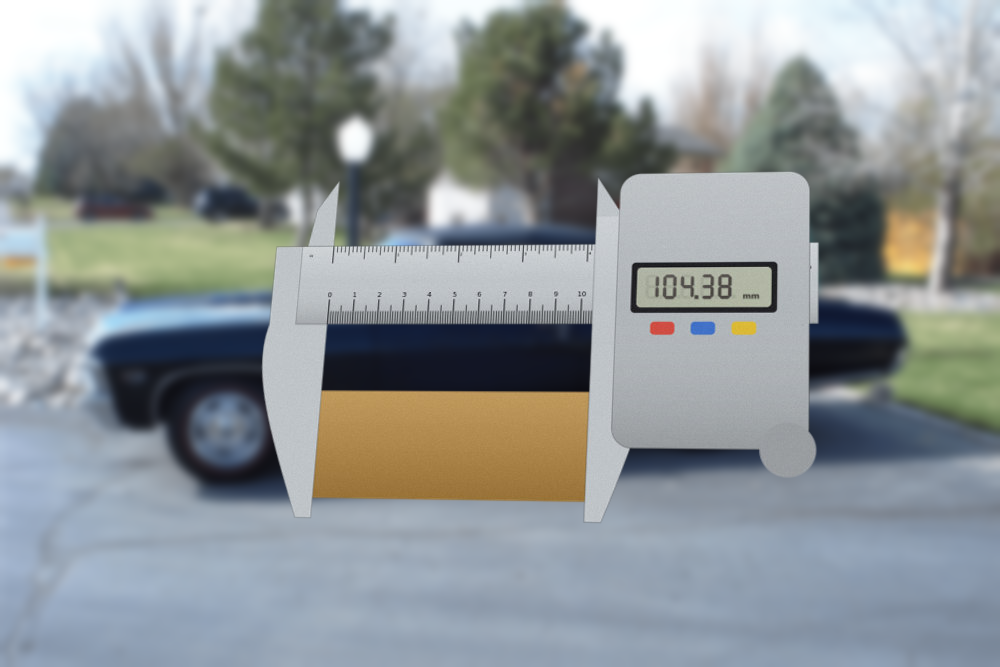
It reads 104.38 mm
